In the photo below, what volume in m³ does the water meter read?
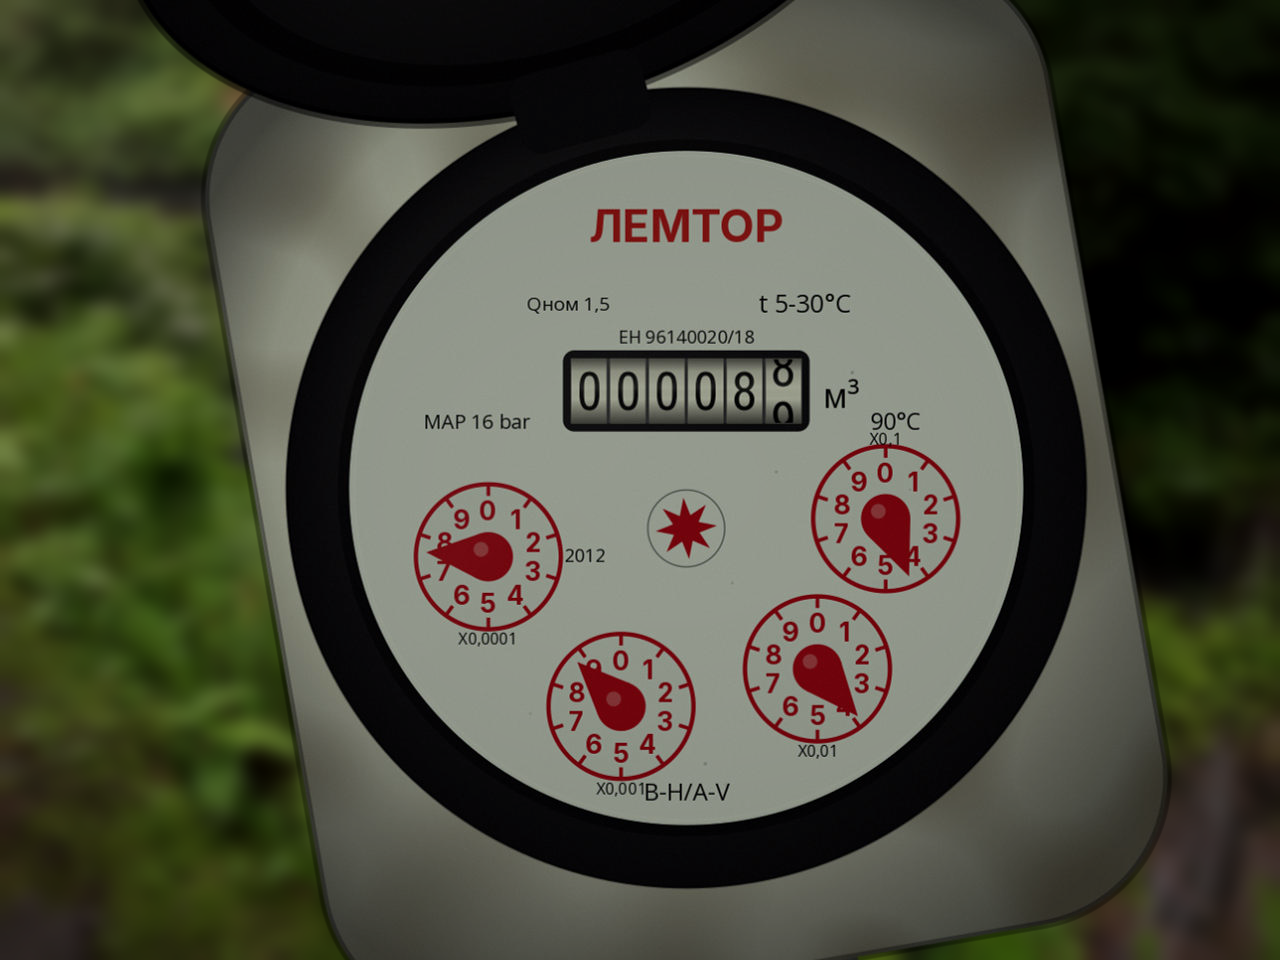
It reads 88.4387 m³
